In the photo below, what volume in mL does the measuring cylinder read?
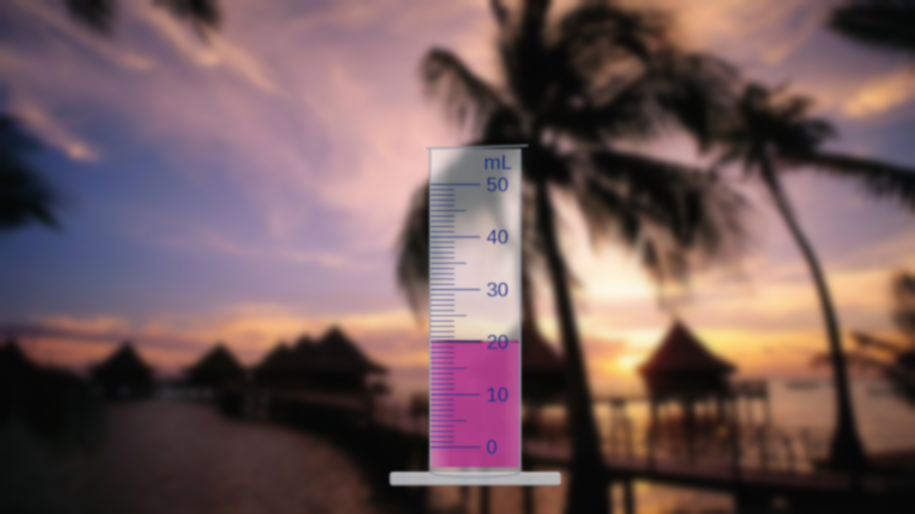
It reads 20 mL
